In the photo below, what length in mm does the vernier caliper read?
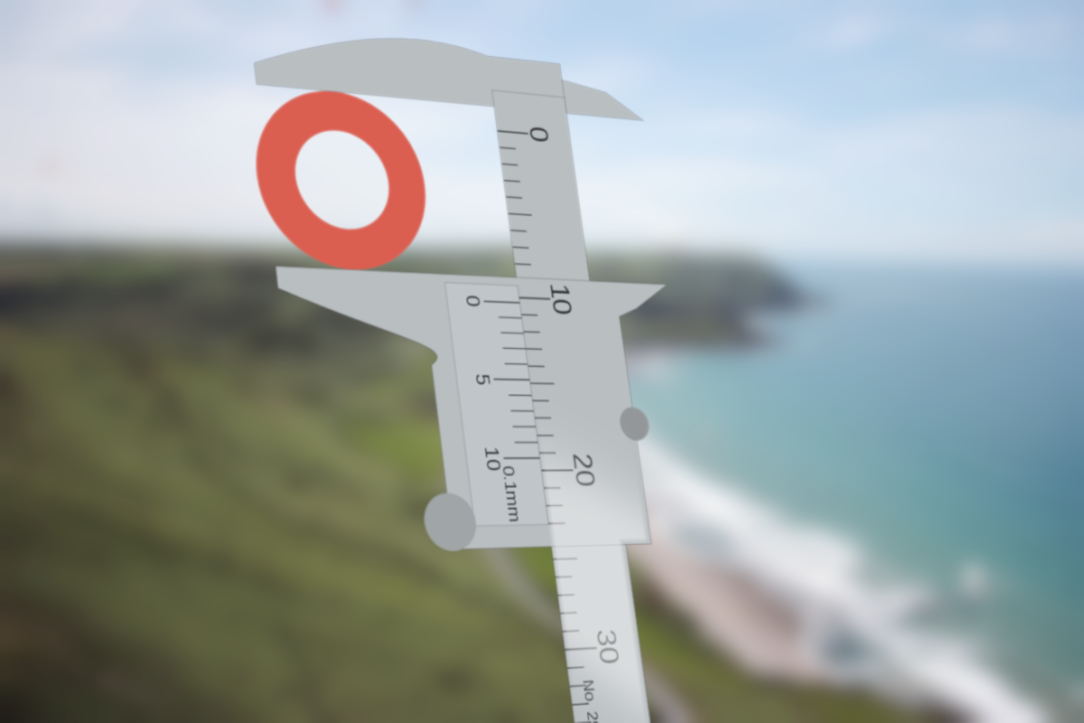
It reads 10.3 mm
